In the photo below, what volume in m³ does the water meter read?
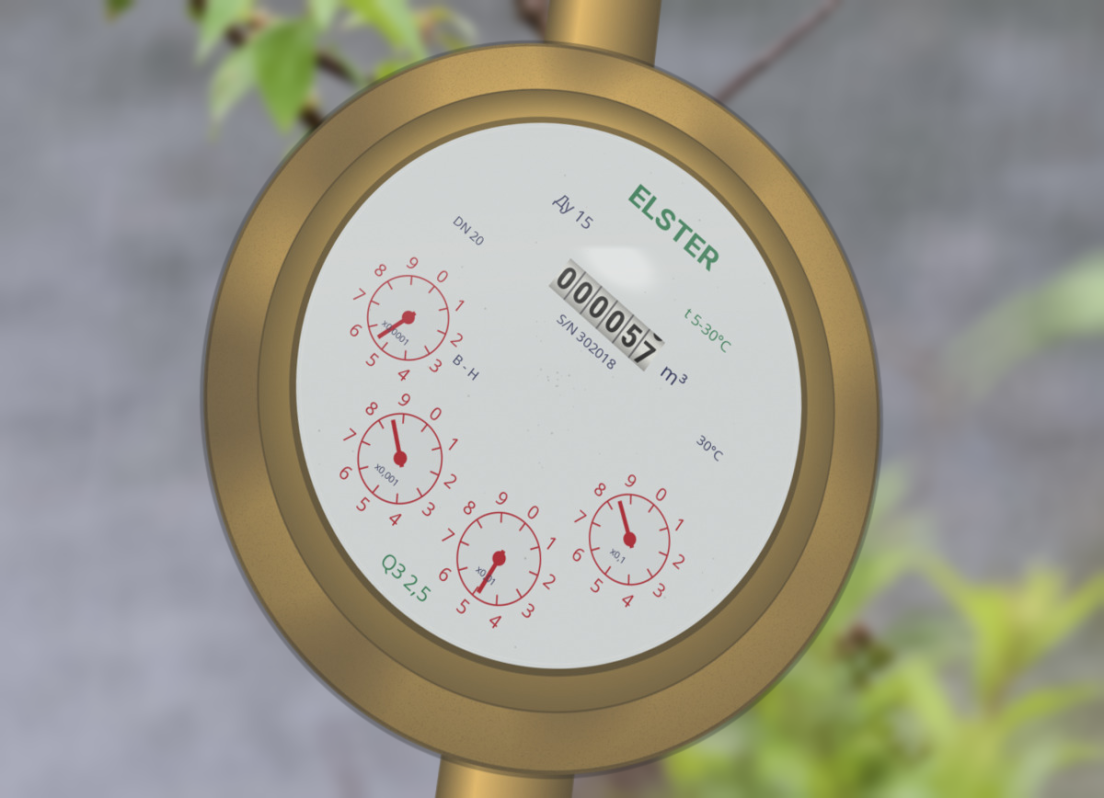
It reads 56.8485 m³
